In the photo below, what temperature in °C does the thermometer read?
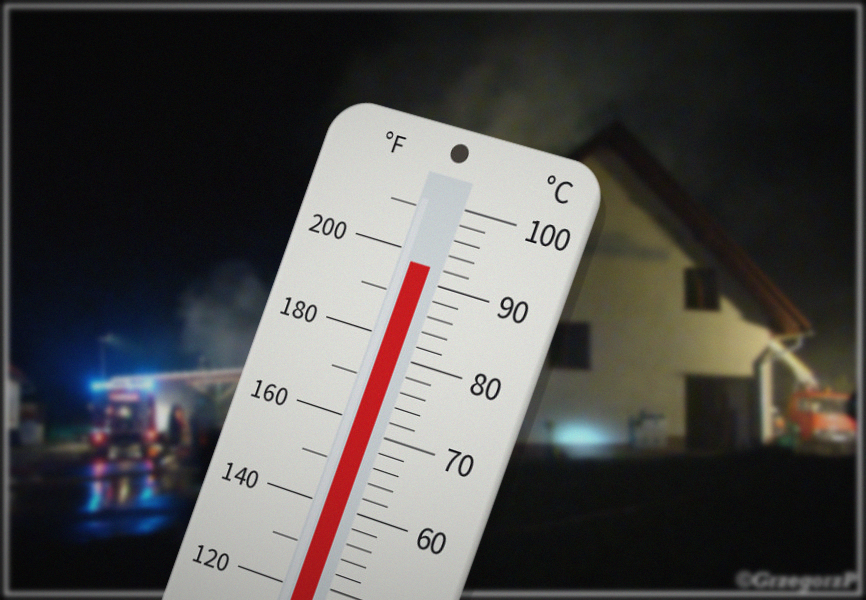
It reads 92 °C
